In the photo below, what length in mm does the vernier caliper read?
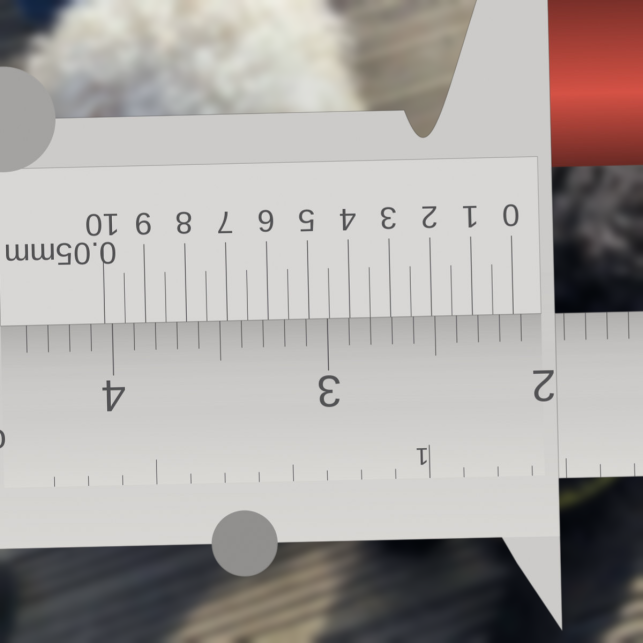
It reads 21.35 mm
